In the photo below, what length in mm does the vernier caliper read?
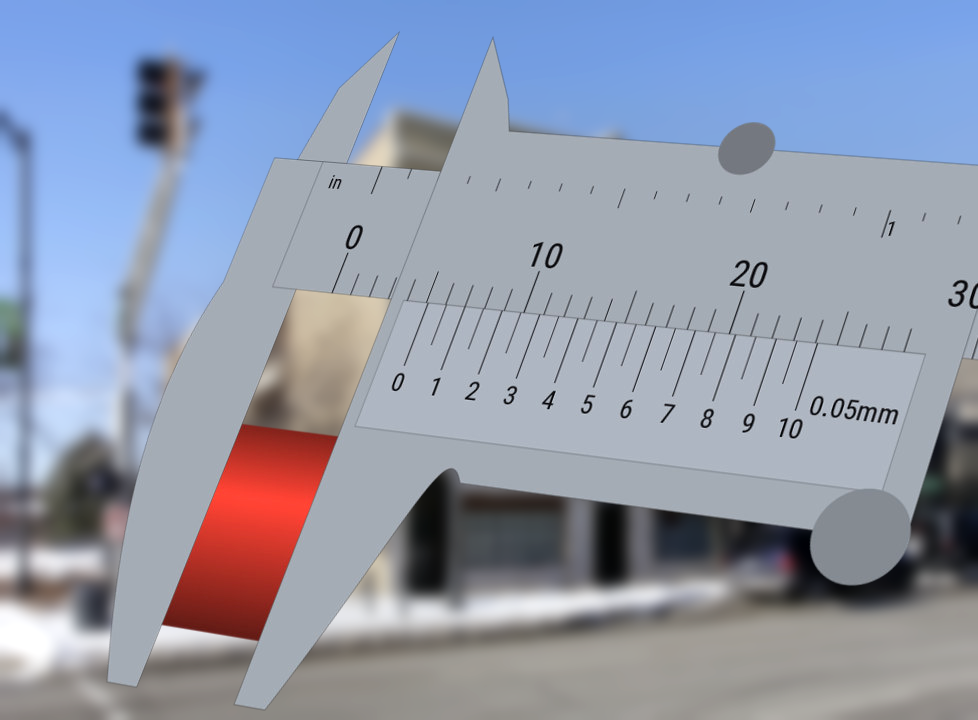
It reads 5.1 mm
